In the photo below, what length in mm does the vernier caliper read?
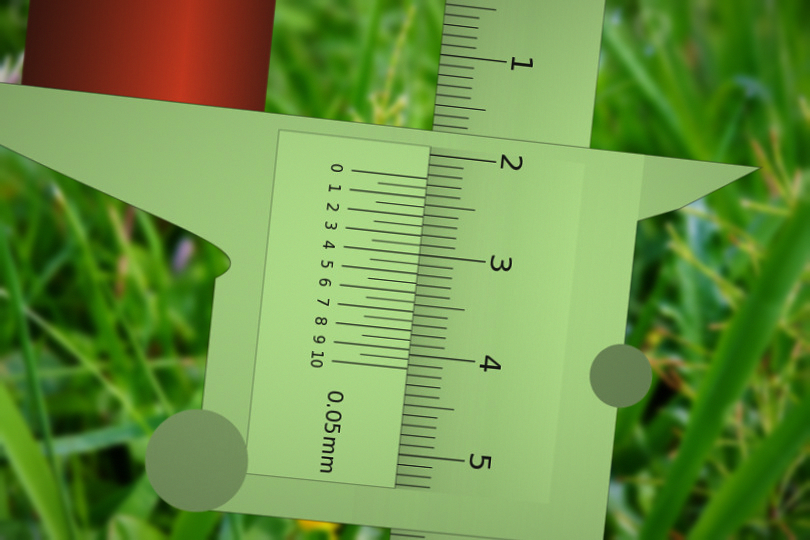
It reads 22.4 mm
